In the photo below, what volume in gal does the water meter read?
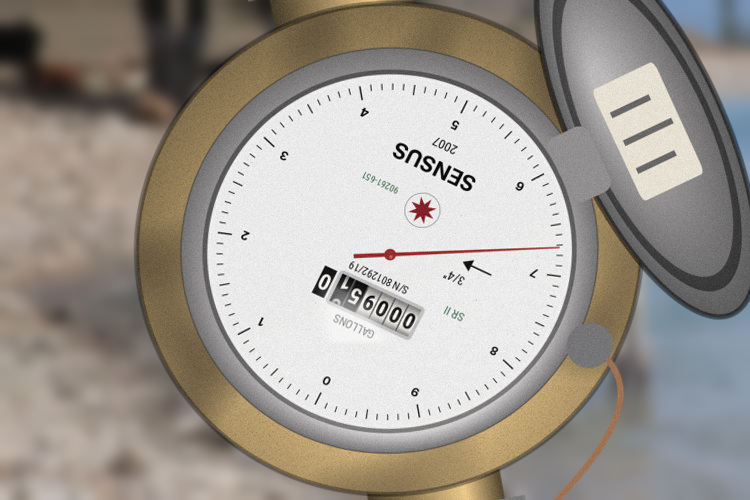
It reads 9506.7 gal
